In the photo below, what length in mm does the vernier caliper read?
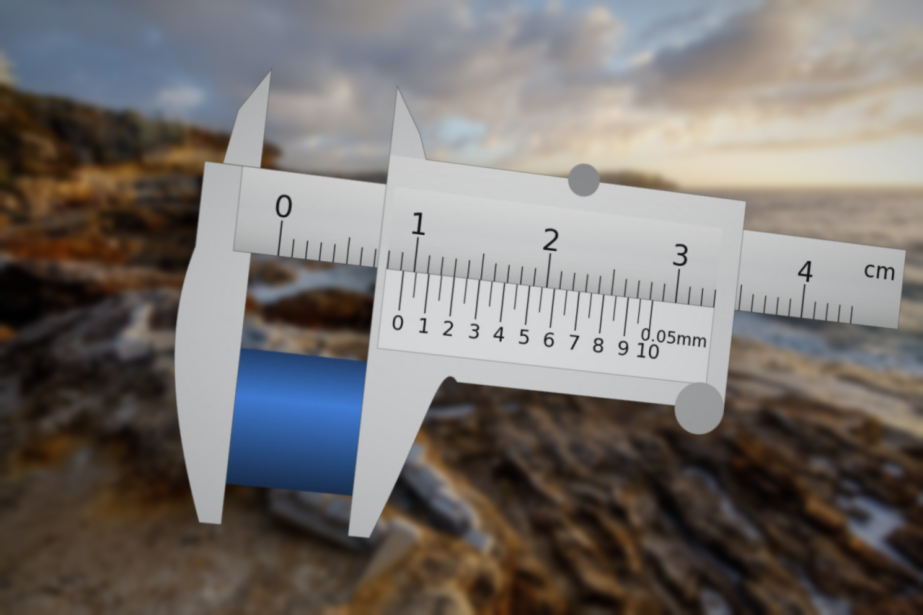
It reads 9.2 mm
